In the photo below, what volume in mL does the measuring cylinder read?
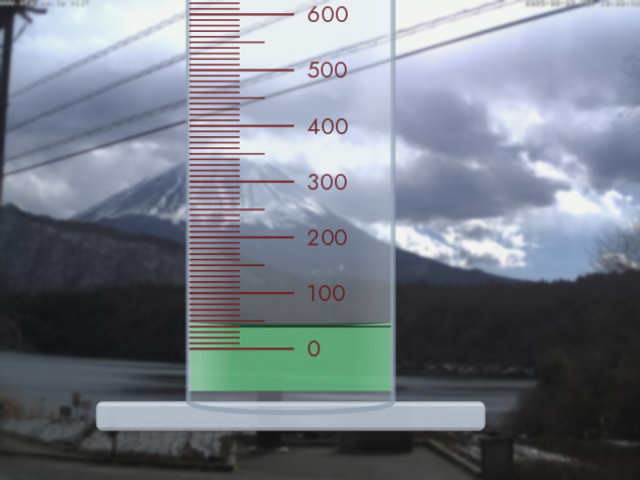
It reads 40 mL
